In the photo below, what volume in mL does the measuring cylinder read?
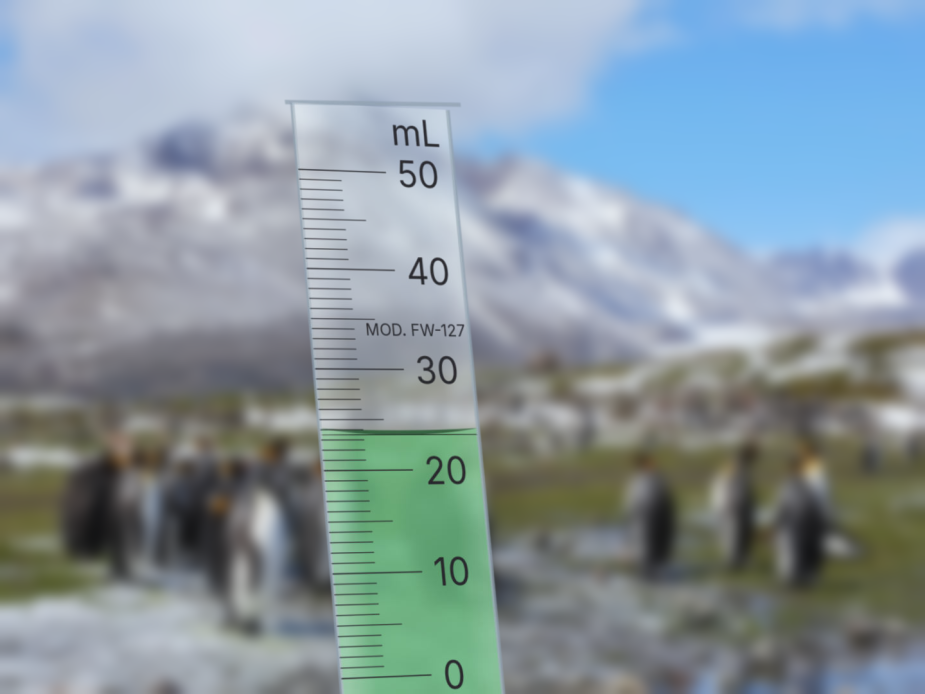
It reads 23.5 mL
